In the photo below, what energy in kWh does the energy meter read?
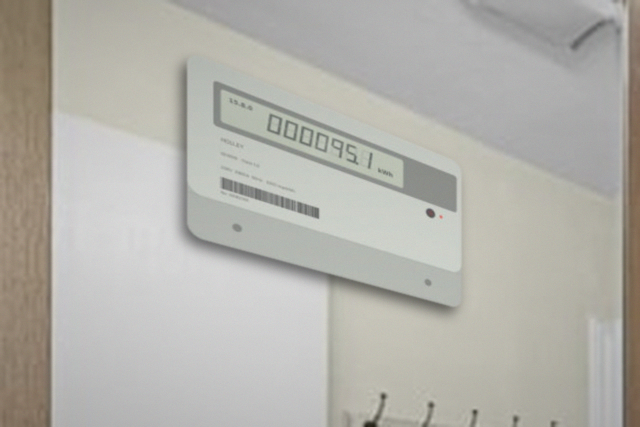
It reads 95.1 kWh
